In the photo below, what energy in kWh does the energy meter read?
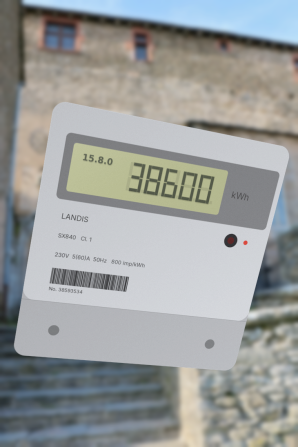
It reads 38600 kWh
